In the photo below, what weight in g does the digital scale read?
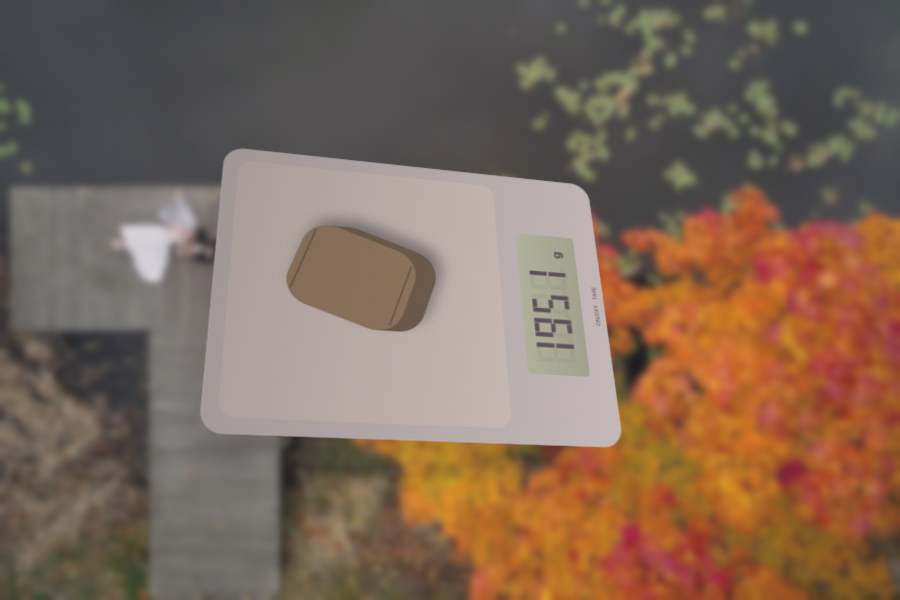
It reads 1951 g
